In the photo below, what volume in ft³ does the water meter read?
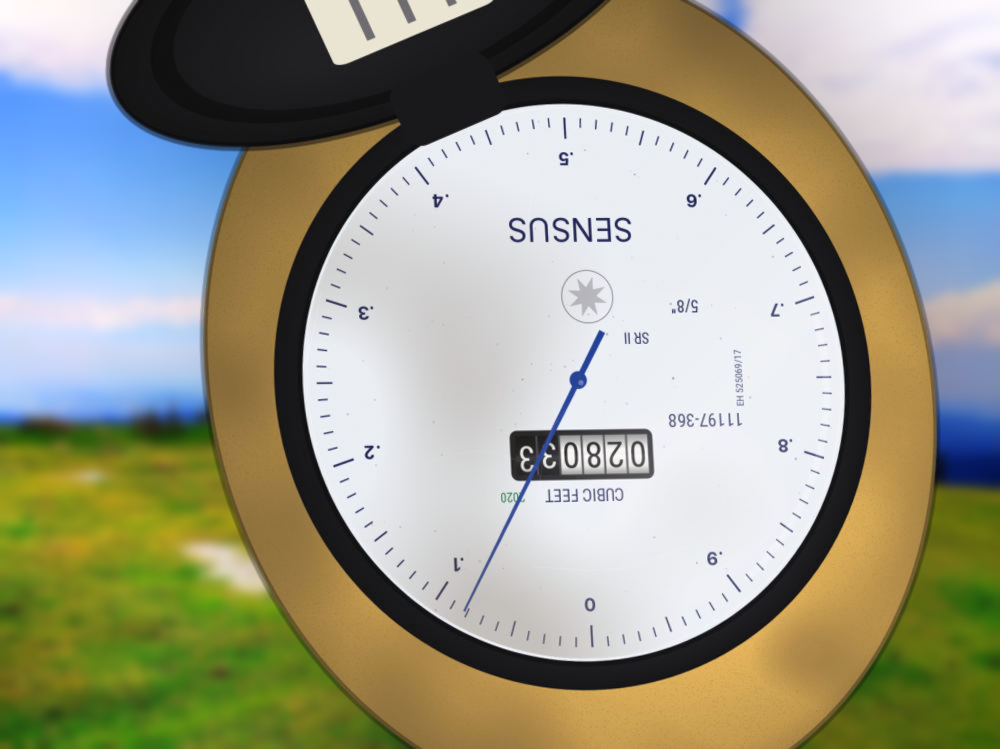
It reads 28033.08 ft³
